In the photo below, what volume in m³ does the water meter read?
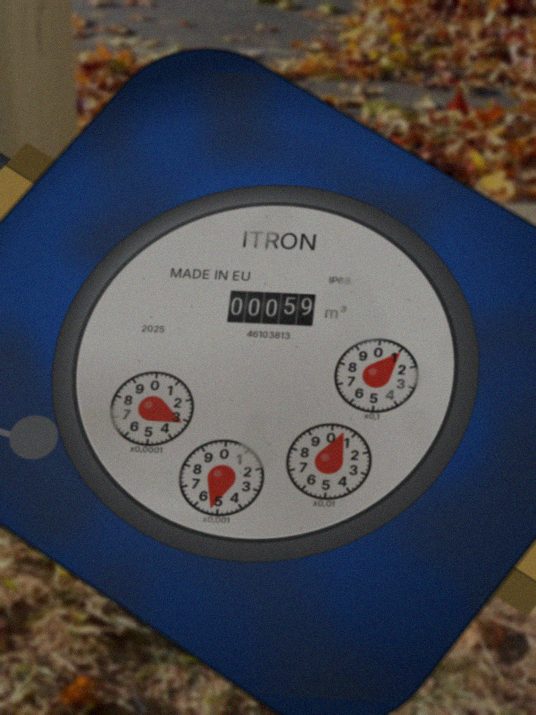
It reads 59.1053 m³
